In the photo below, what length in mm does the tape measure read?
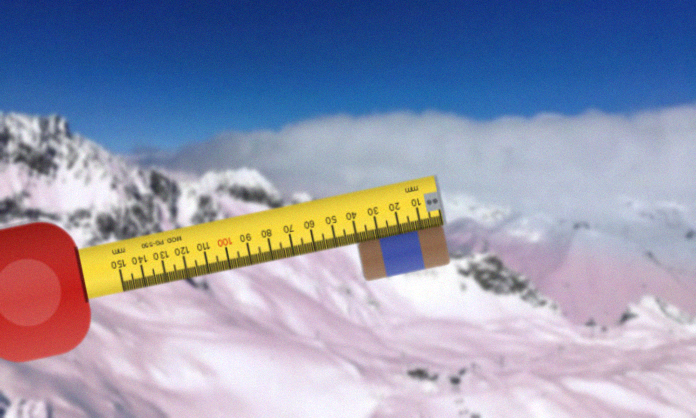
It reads 40 mm
